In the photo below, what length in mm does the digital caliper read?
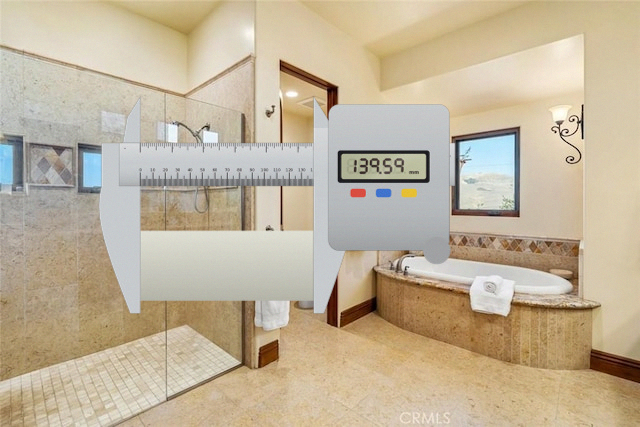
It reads 139.59 mm
